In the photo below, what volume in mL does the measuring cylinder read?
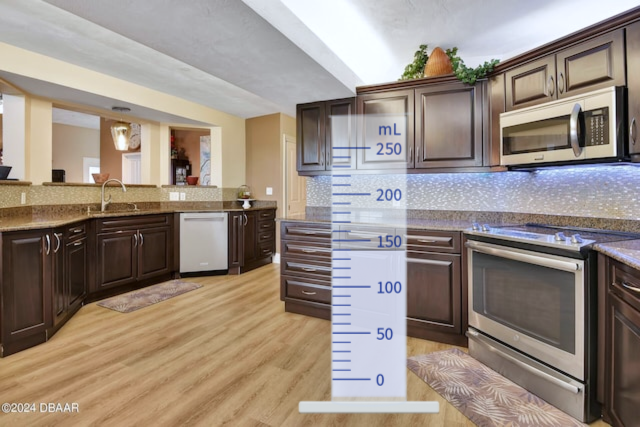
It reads 140 mL
